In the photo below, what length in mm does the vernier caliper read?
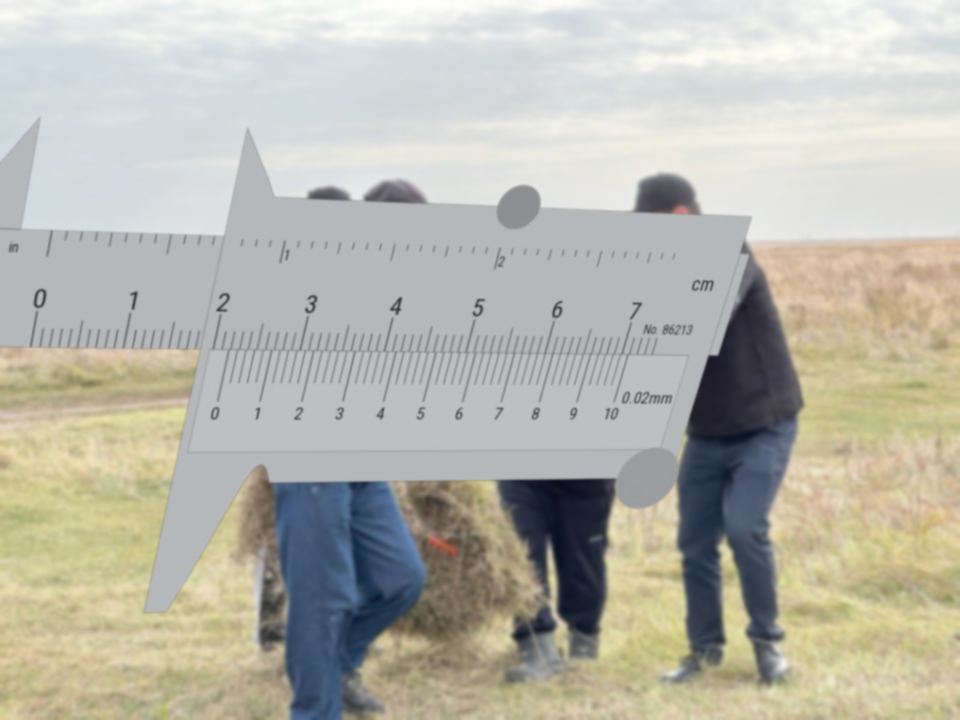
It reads 21.8 mm
